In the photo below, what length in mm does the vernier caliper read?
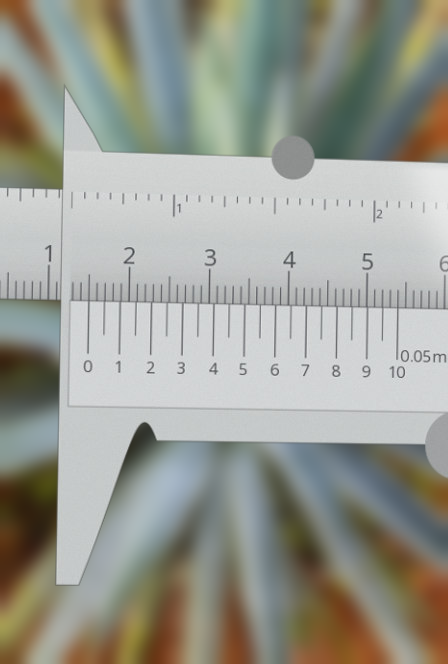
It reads 15.0 mm
